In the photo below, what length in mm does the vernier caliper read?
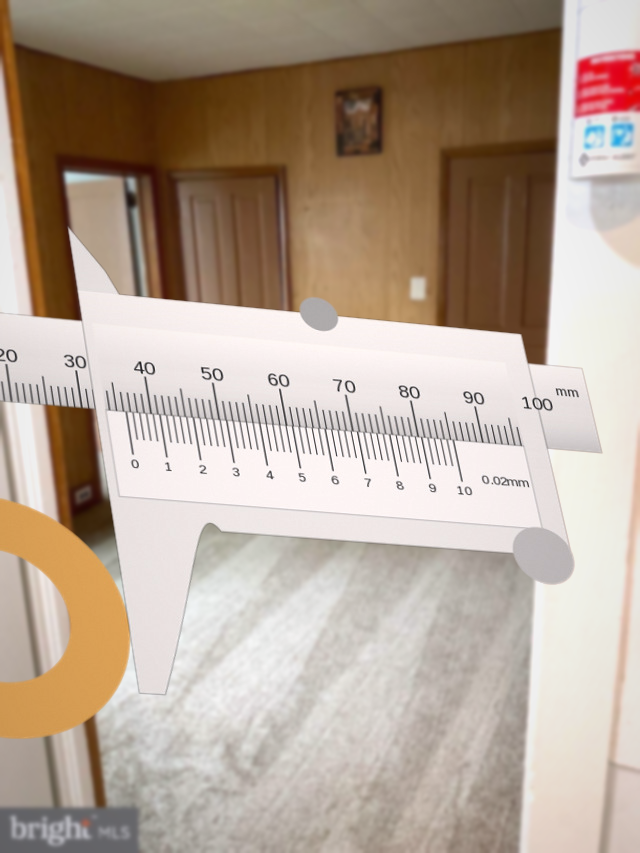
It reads 36.4 mm
